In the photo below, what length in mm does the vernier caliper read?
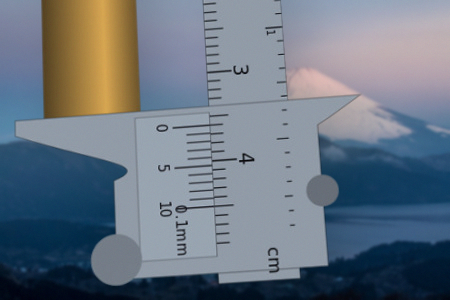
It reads 36.0 mm
